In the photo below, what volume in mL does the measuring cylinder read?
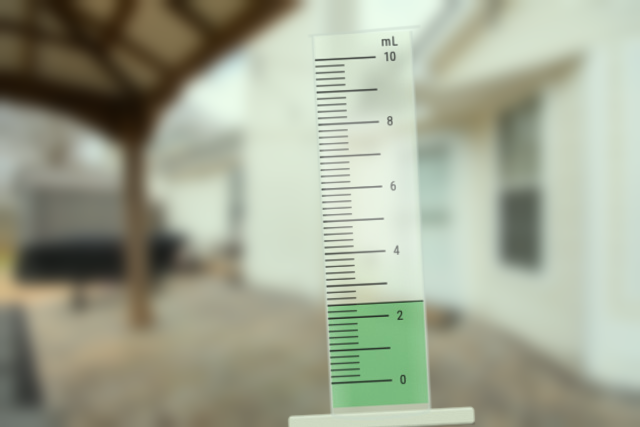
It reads 2.4 mL
